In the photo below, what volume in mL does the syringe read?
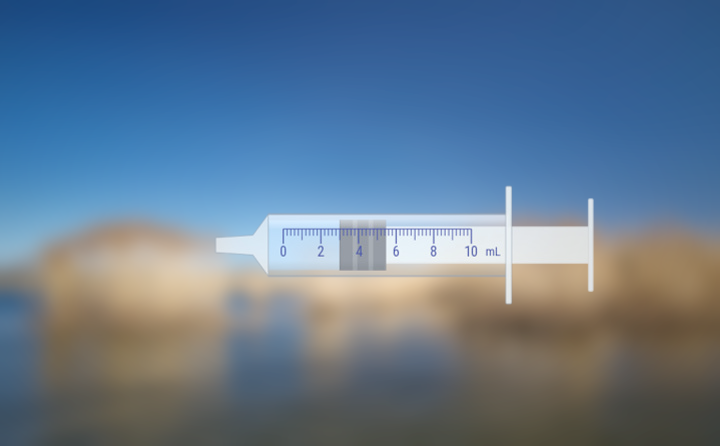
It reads 3 mL
